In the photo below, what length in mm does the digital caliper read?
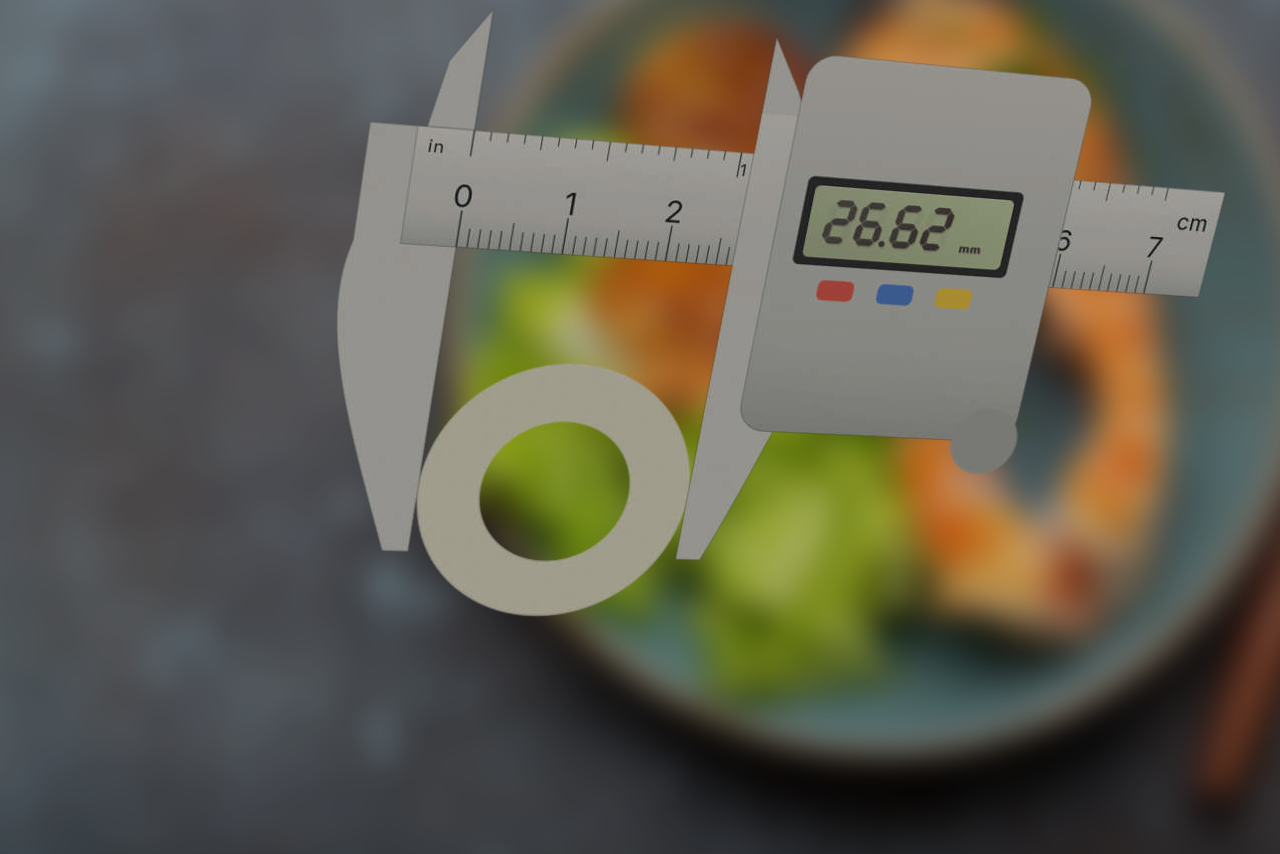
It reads 26.62 mm
